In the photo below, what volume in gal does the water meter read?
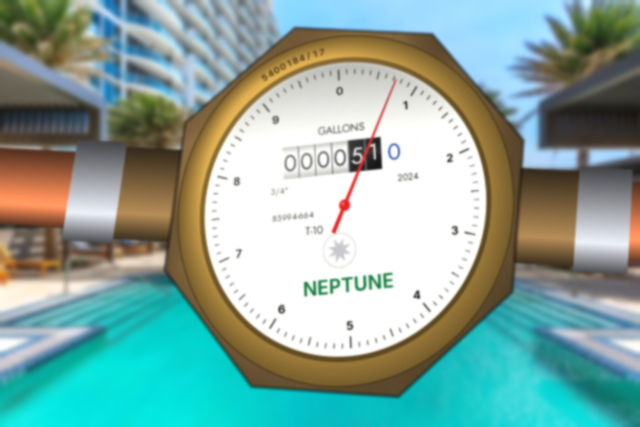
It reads 510.7 gal
